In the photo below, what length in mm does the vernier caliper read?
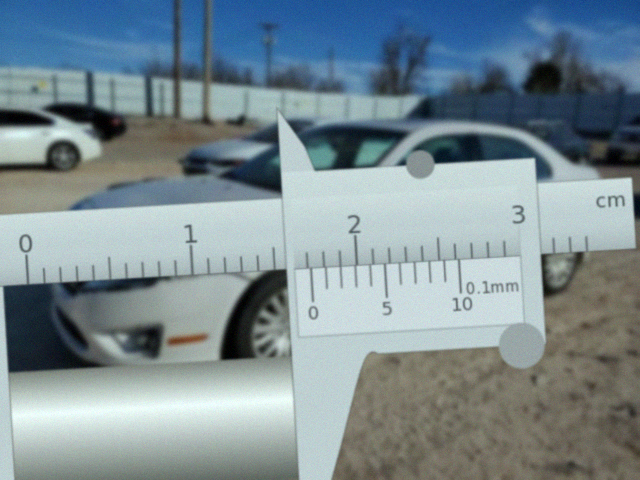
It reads 17.2 mm
